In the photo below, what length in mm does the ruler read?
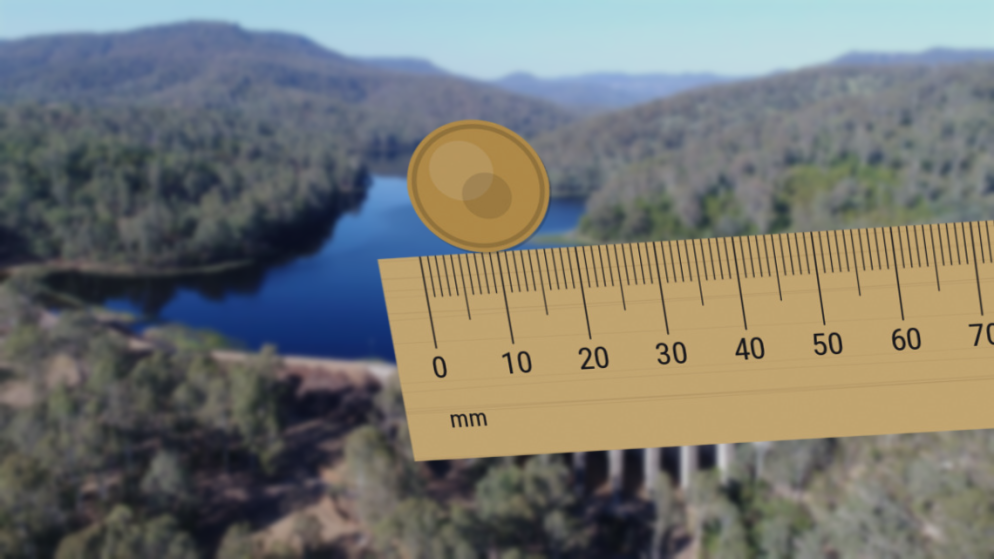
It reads 18 mm
